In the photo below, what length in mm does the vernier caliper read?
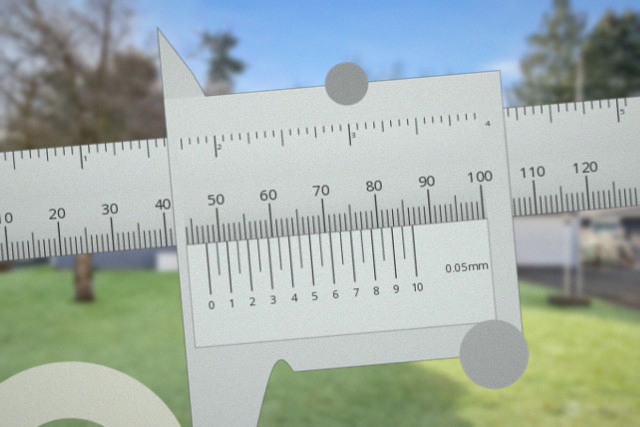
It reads 47.5 mm
